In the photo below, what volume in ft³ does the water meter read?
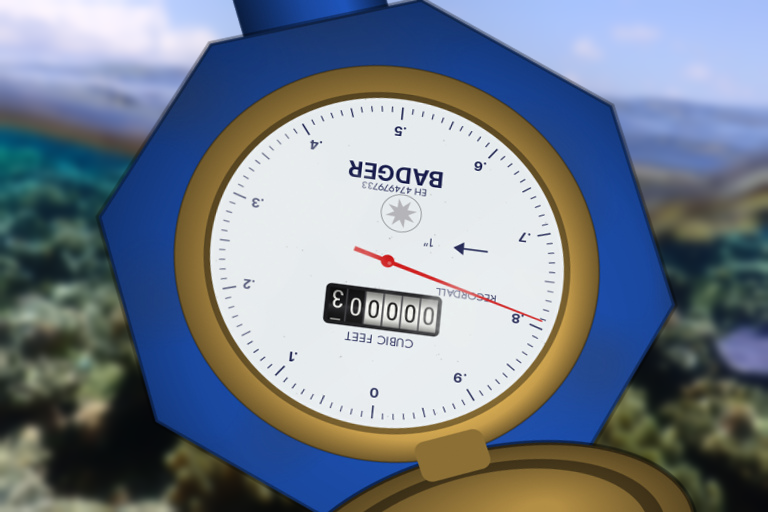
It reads 2.79 ft³
